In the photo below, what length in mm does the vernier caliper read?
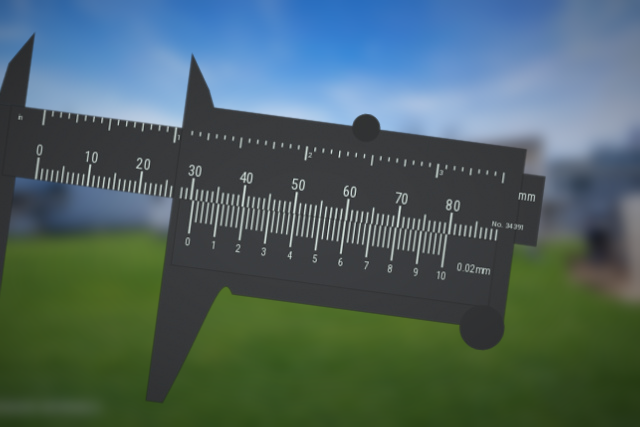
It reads 30.5 mm
